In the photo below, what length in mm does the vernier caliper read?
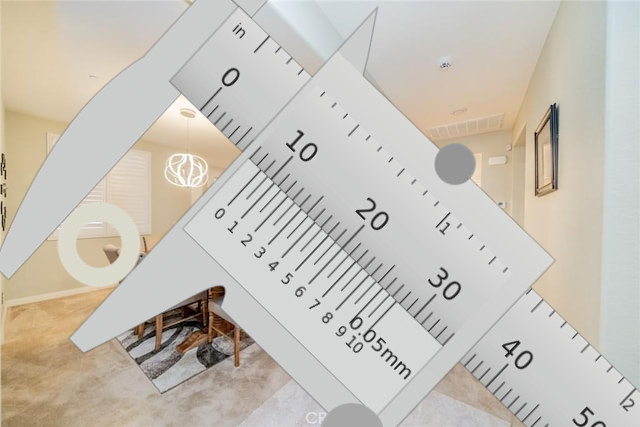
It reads 8.6 mm
